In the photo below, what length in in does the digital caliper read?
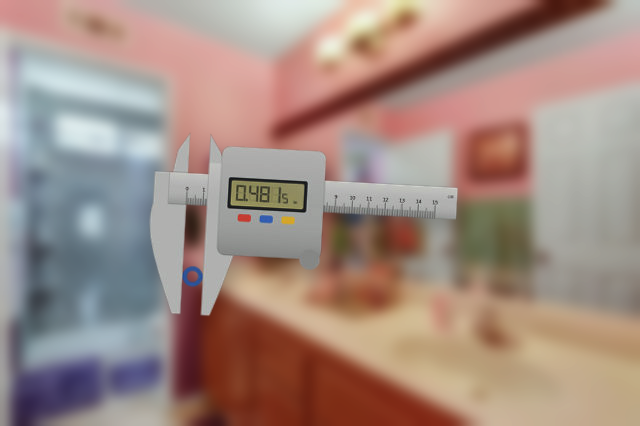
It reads 0.4815 in
